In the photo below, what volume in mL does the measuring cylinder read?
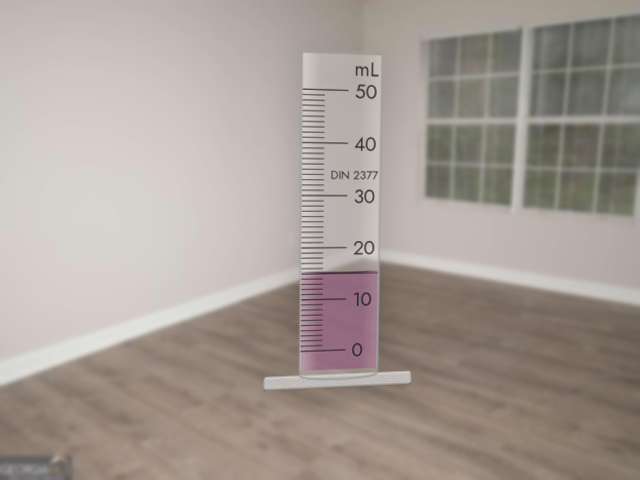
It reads 15 mL
